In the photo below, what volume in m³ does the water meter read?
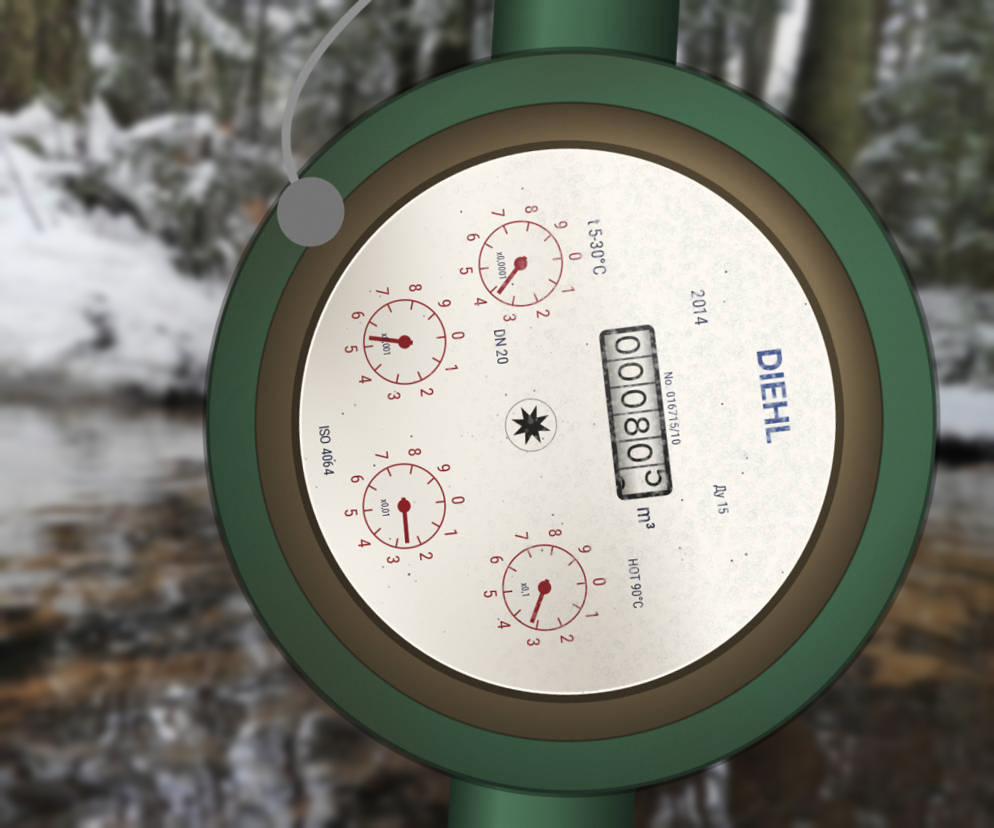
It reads 805.3253 m³
